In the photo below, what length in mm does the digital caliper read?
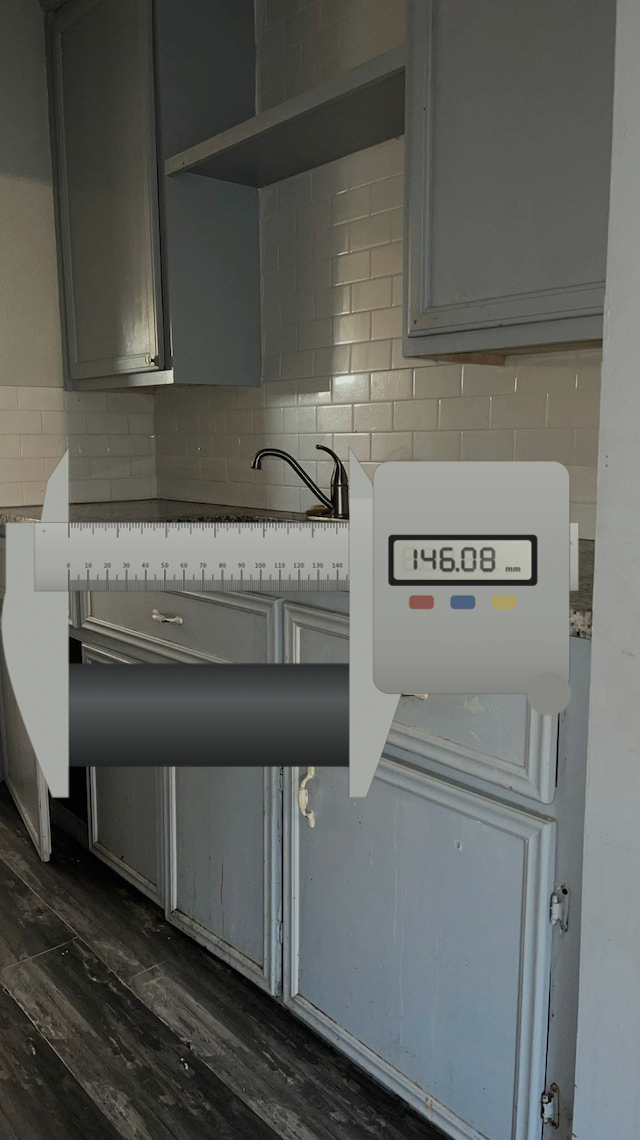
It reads 146.08 mm
